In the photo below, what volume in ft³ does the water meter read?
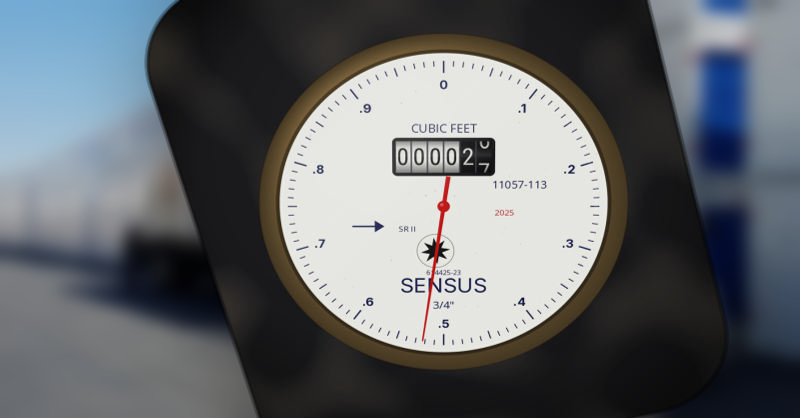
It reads 26.52 ft³
